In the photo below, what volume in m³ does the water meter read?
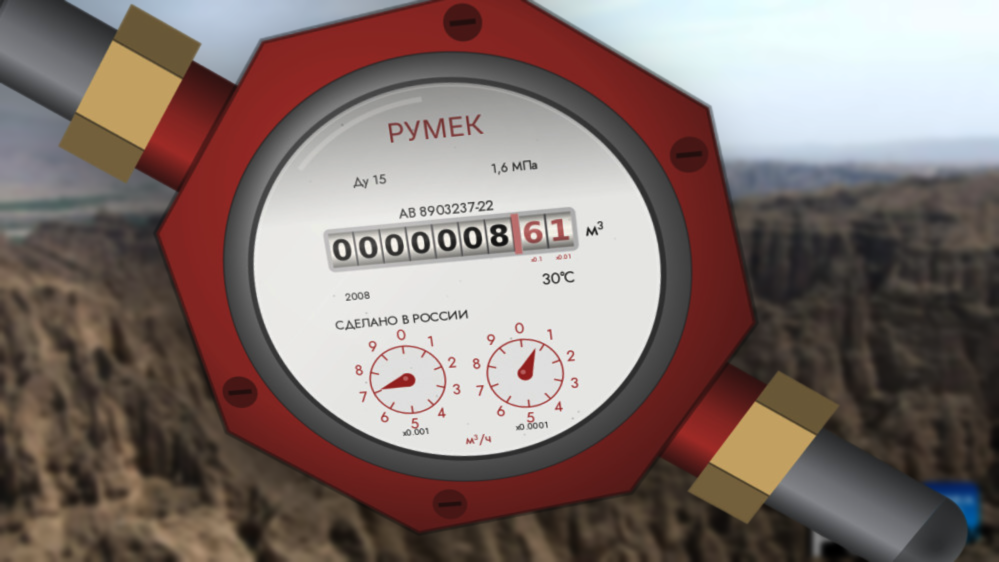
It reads 8.6170 m³
